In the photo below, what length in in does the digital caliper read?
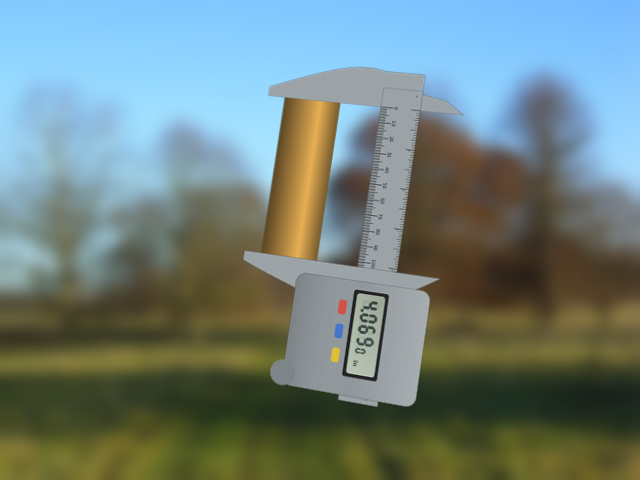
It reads 4.0690 in
